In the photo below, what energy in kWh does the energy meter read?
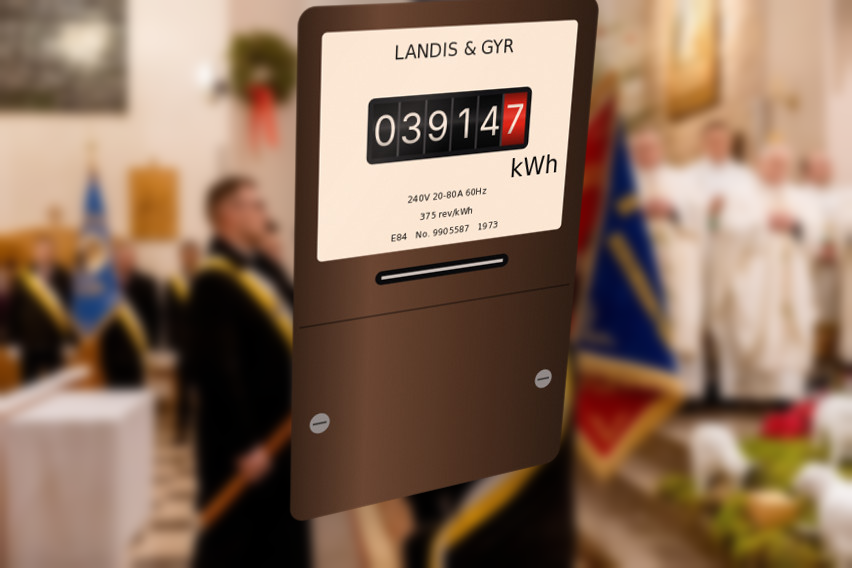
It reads 3914.7 kWh
